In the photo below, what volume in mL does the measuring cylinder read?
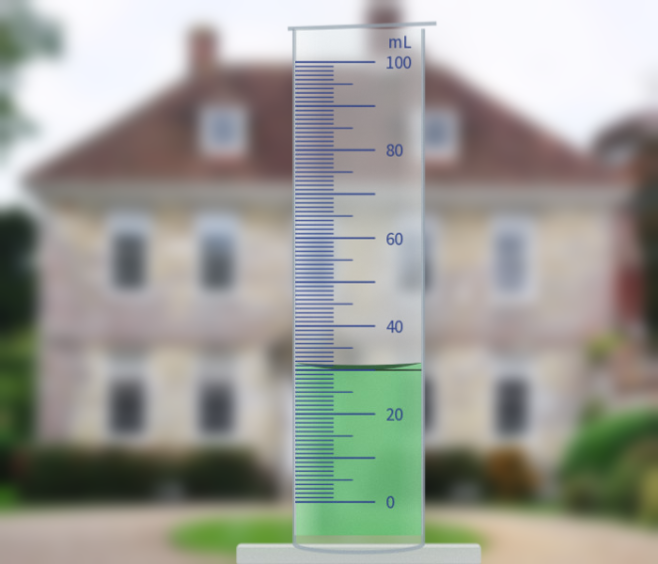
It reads 30 mL
